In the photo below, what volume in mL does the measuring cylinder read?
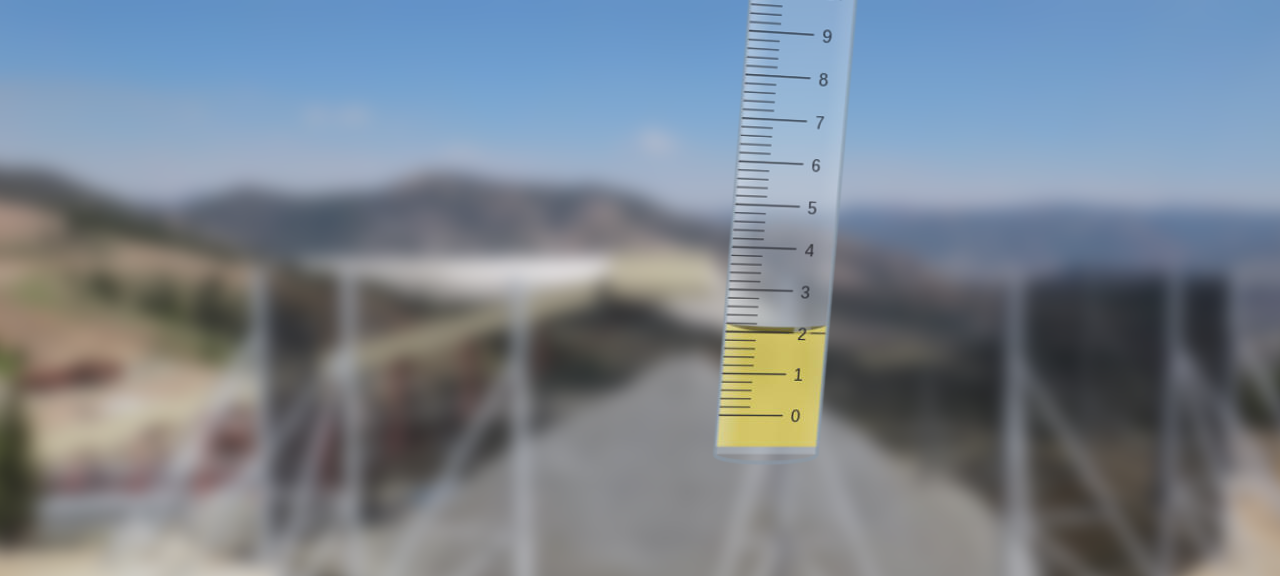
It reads 2 mL
